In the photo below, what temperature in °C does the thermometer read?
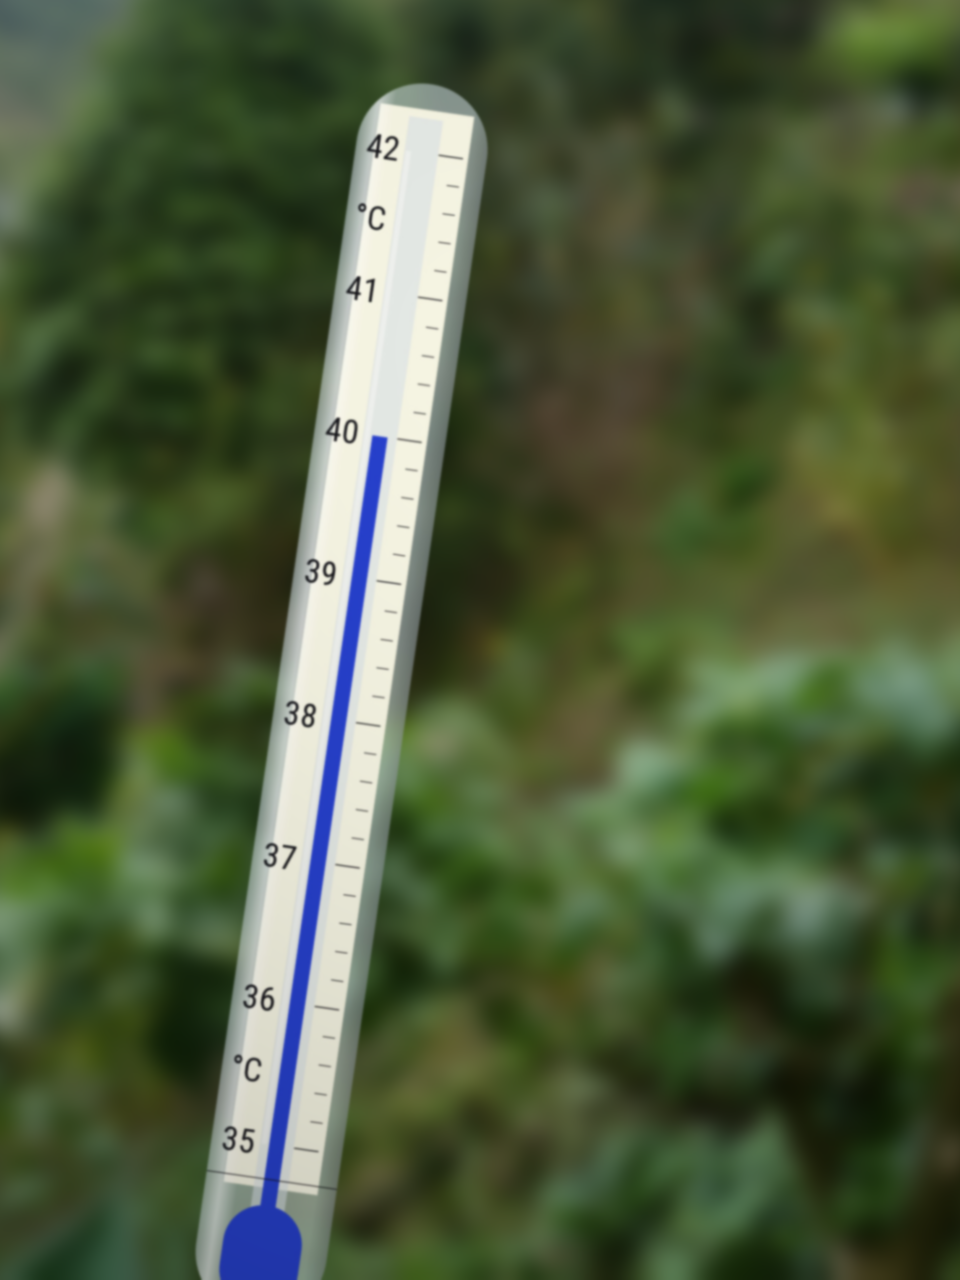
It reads 40 °C
